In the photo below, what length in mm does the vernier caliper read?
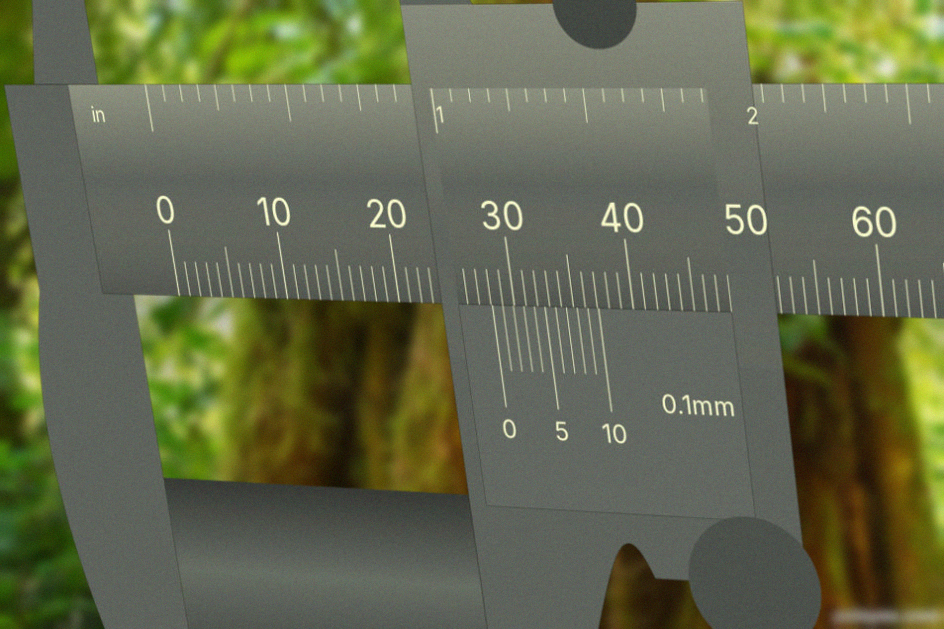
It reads 28.1 mm
